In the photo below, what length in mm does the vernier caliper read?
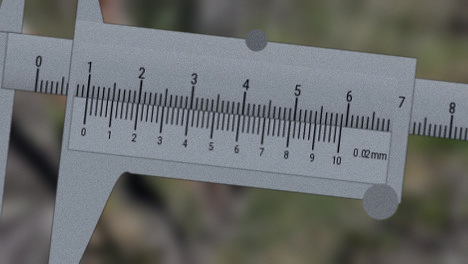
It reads 10.0 mm
